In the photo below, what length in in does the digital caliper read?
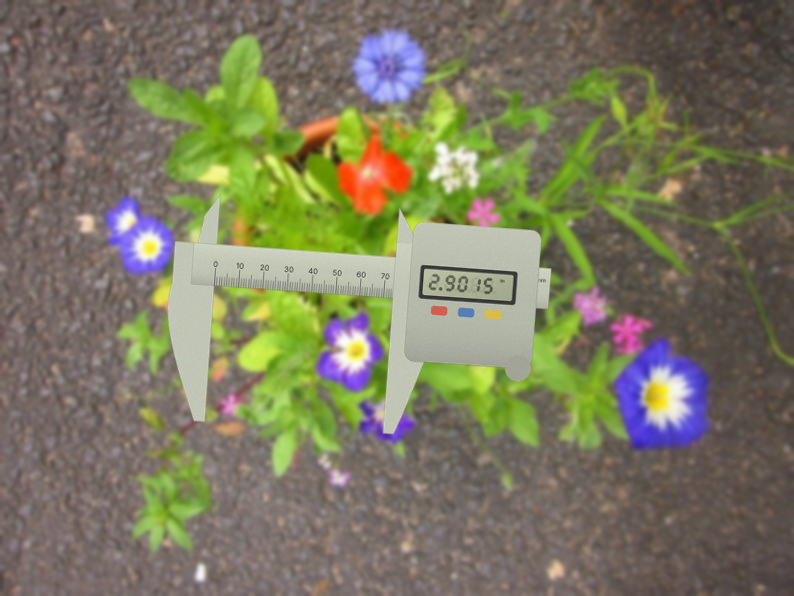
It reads 2.9015 in
